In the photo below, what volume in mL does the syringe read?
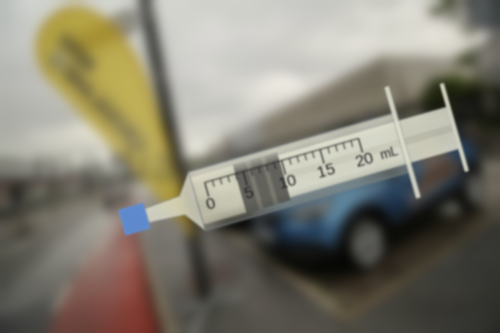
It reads 4 mL
